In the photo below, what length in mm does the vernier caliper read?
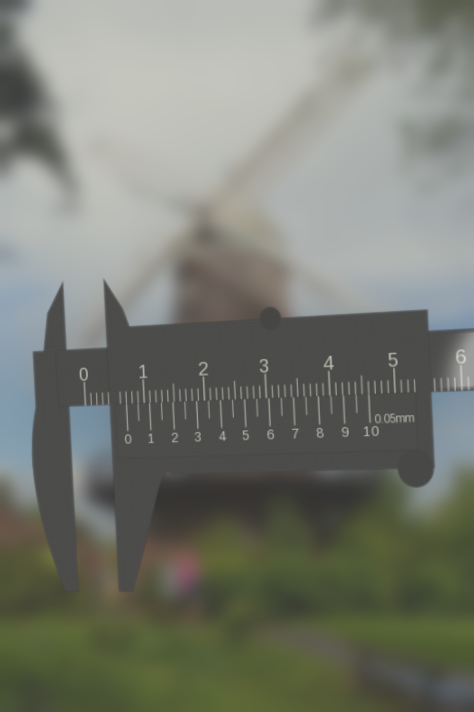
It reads 7.0 mm
